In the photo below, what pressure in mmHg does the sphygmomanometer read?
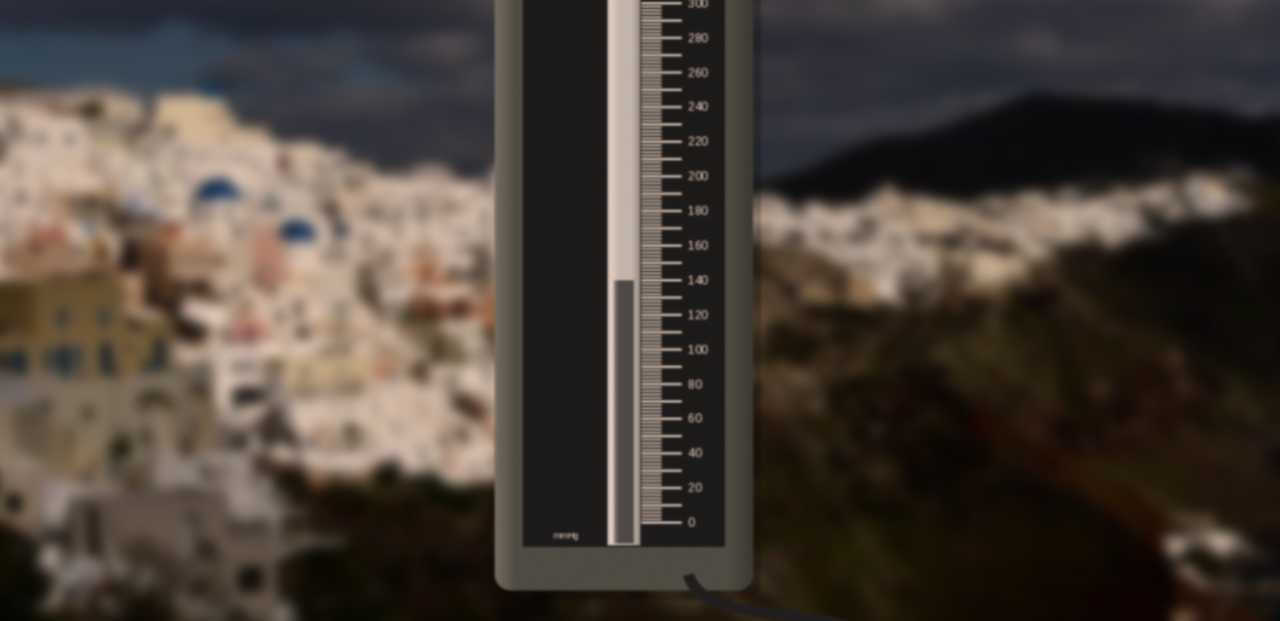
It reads 140 mmHg
